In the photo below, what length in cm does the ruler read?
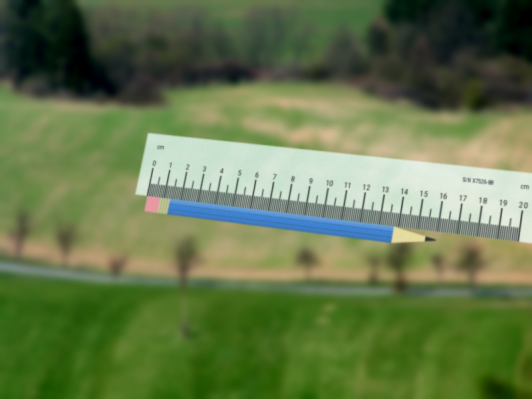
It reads 16 cm
